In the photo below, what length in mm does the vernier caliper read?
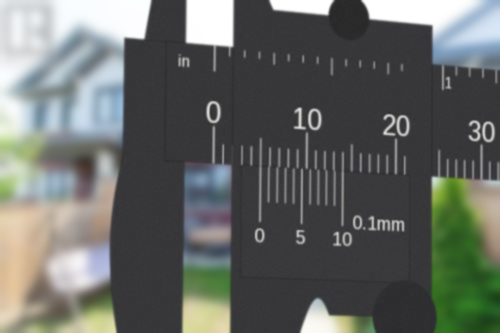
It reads 5.0 mm
